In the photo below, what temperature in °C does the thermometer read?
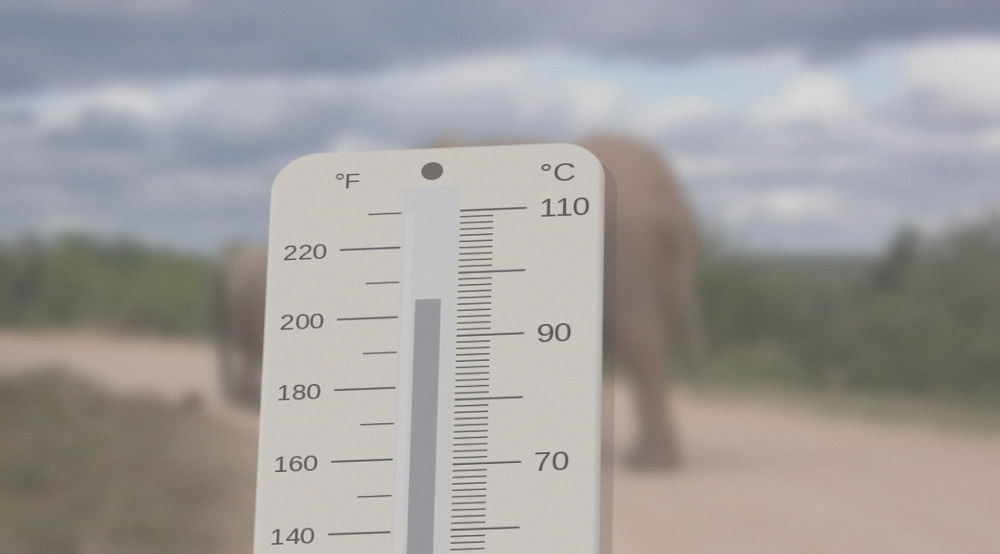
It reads 96 °C
